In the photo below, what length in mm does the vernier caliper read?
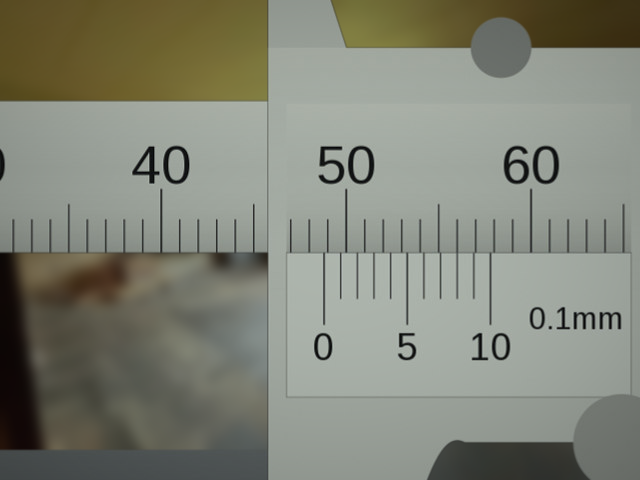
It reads 48.8 mm
